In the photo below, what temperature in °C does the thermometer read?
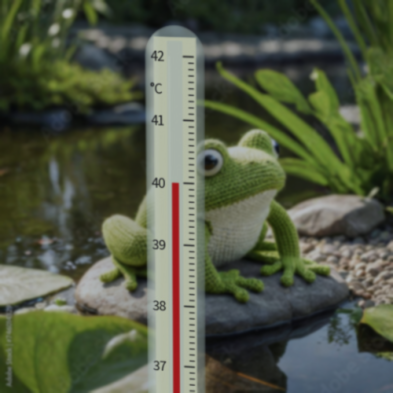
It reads 40 °C
